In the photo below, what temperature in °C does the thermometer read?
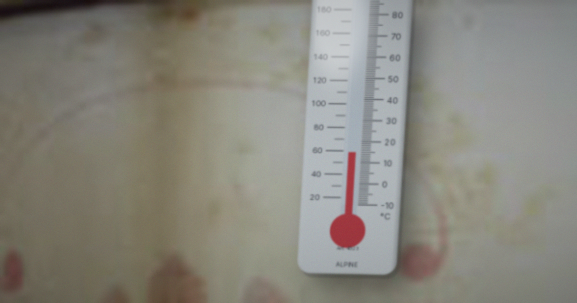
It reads 15 °C
